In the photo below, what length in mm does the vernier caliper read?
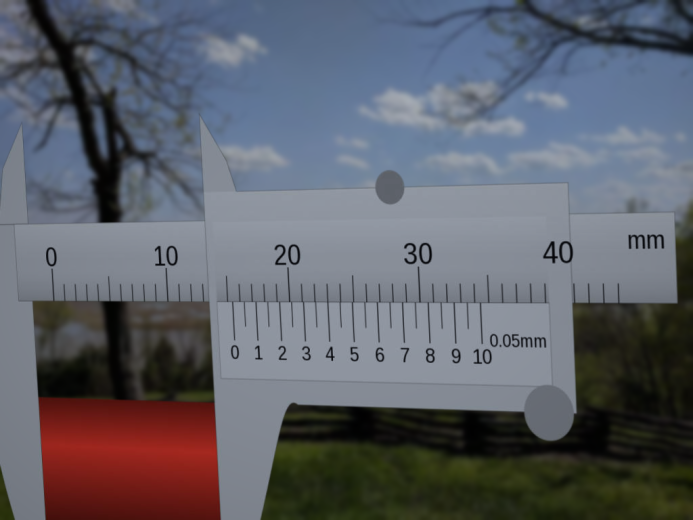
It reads 15.4 mm
